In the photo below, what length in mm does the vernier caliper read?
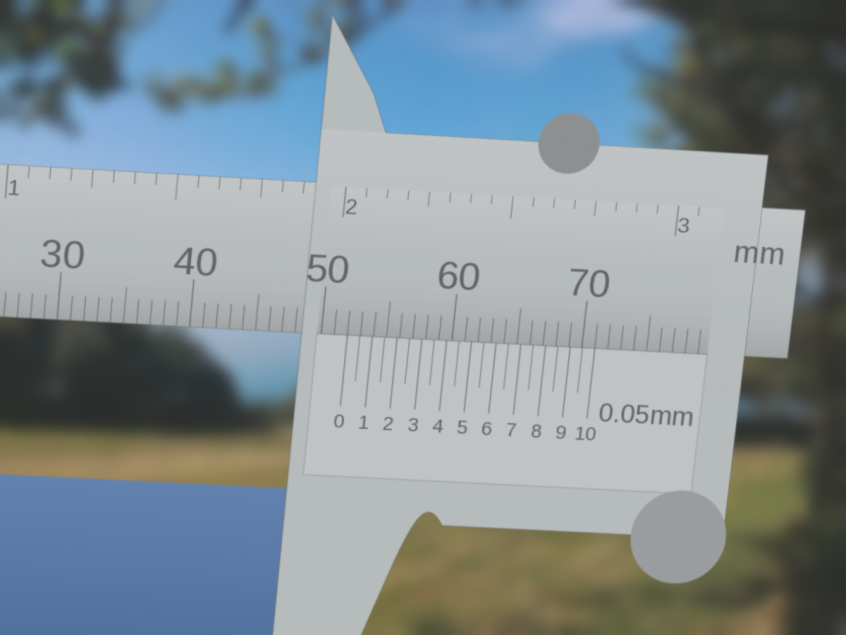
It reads 52.0 mm
